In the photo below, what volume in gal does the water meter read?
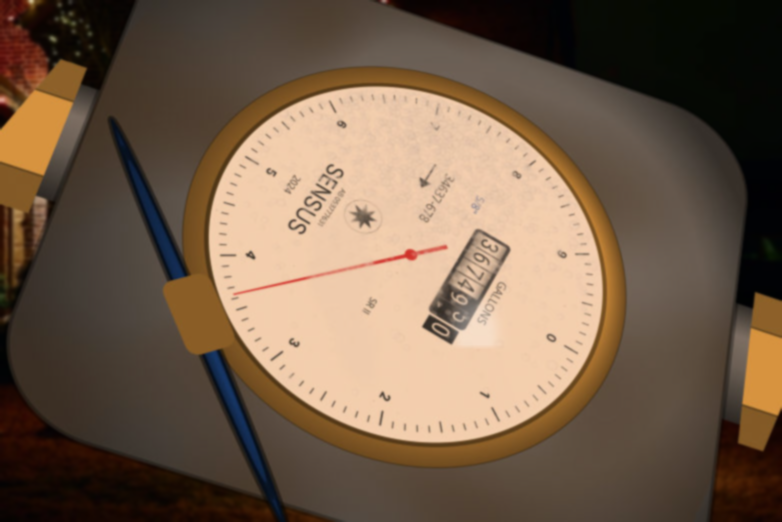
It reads 3674953.6 gal
